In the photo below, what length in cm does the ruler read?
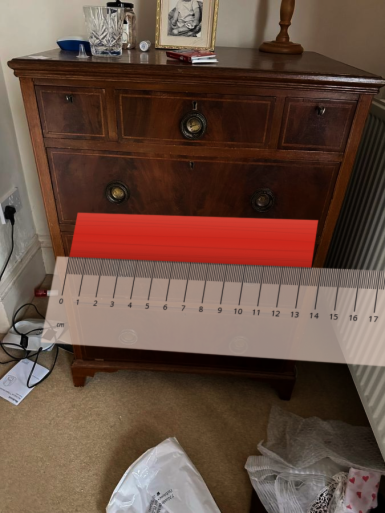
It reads 13.5 cm
